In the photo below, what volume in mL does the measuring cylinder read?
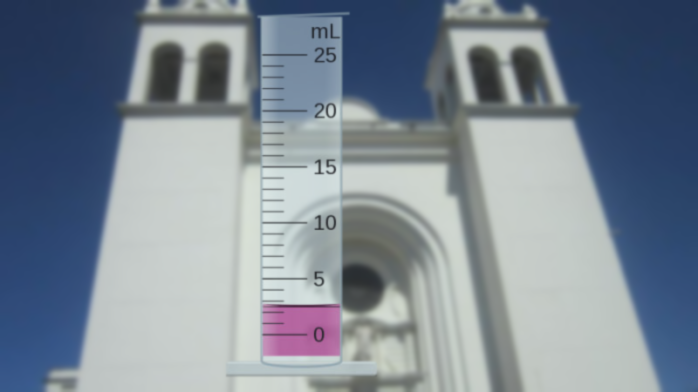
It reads 2.5 mL
